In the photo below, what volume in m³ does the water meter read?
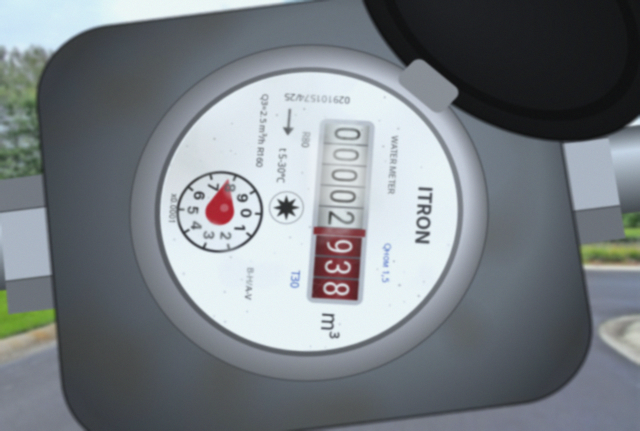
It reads 2.9387 m³
